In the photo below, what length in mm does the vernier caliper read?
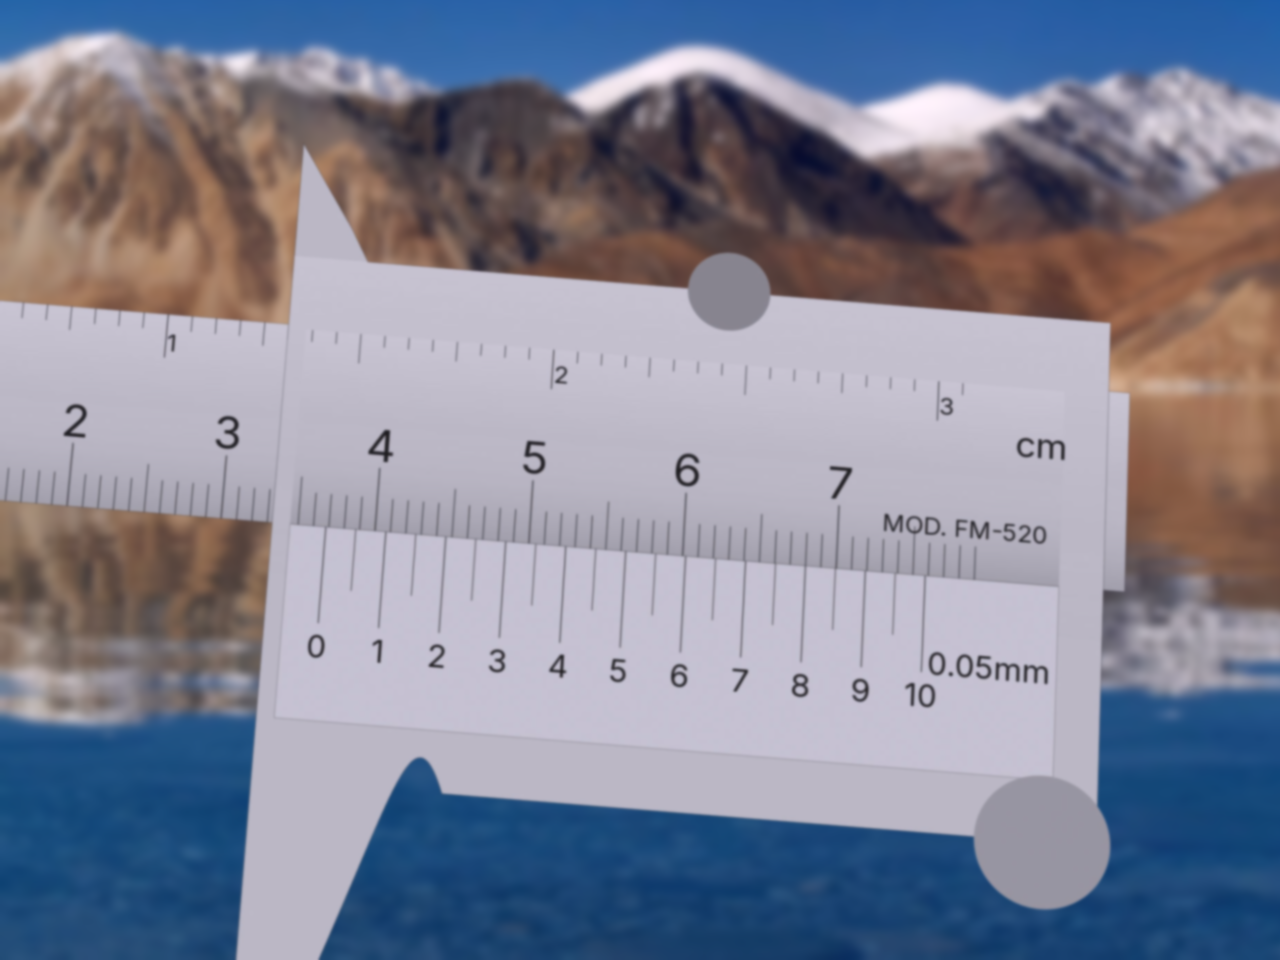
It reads 36.8 mm
